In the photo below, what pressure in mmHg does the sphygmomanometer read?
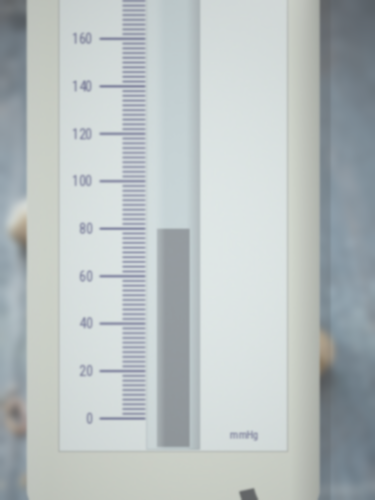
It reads 80 mmHg
